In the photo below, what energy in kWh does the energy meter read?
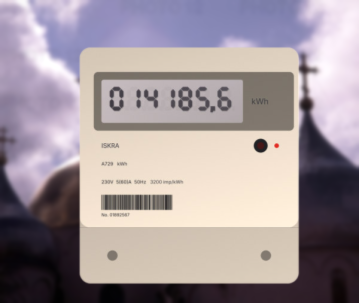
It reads 14185.6 kWh
